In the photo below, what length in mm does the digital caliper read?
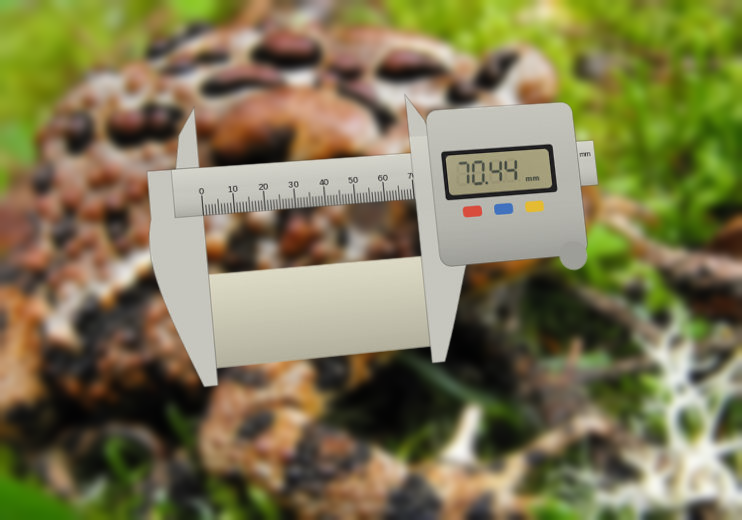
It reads 70.44 mm
